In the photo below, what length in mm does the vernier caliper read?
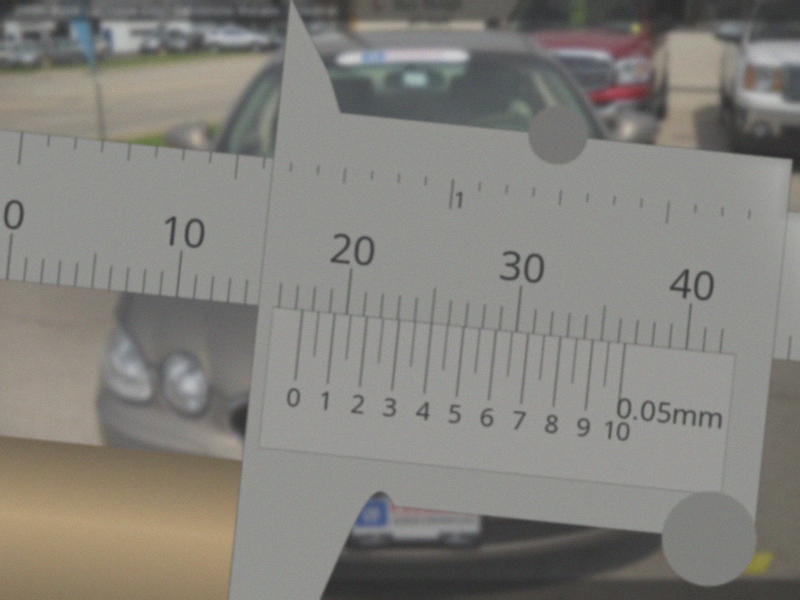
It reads 17.4 mm
